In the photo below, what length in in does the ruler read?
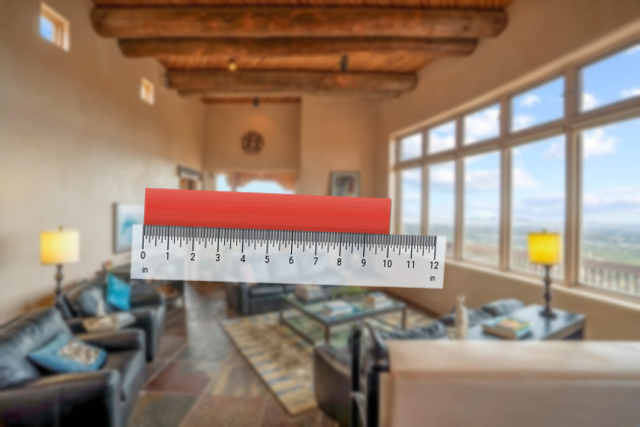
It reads 10 in
